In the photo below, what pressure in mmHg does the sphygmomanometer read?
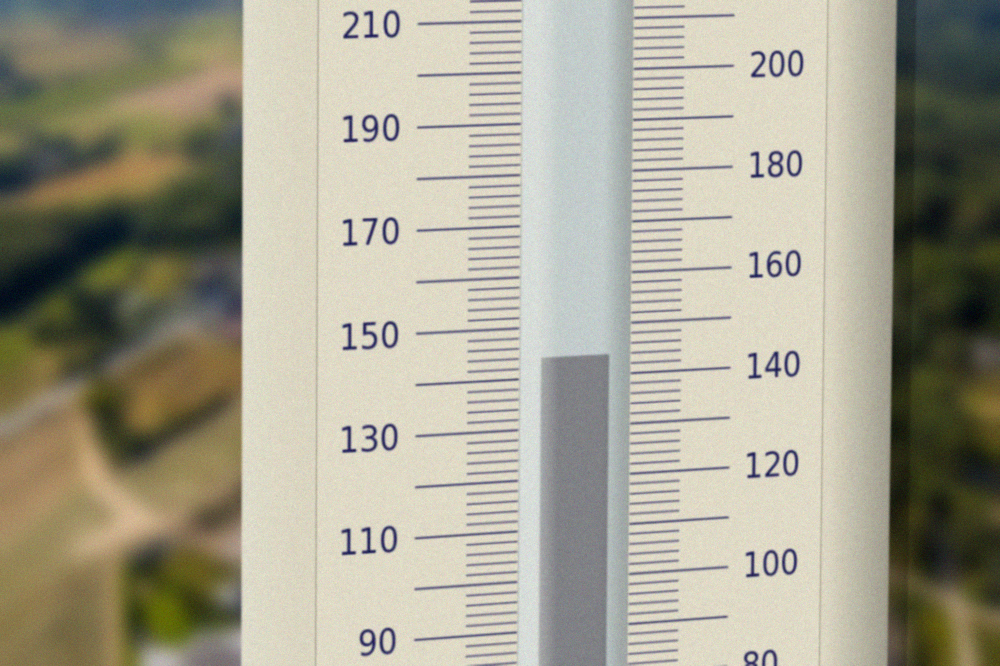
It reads 144 mmHg
